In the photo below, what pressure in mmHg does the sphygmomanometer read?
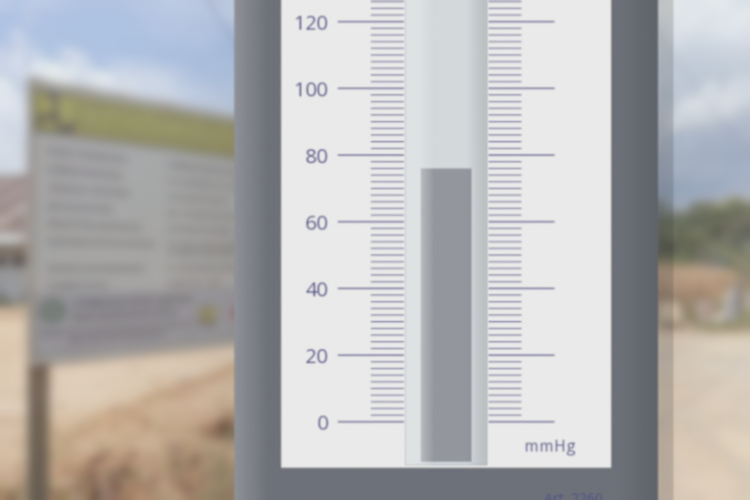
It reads 76 mmHg
